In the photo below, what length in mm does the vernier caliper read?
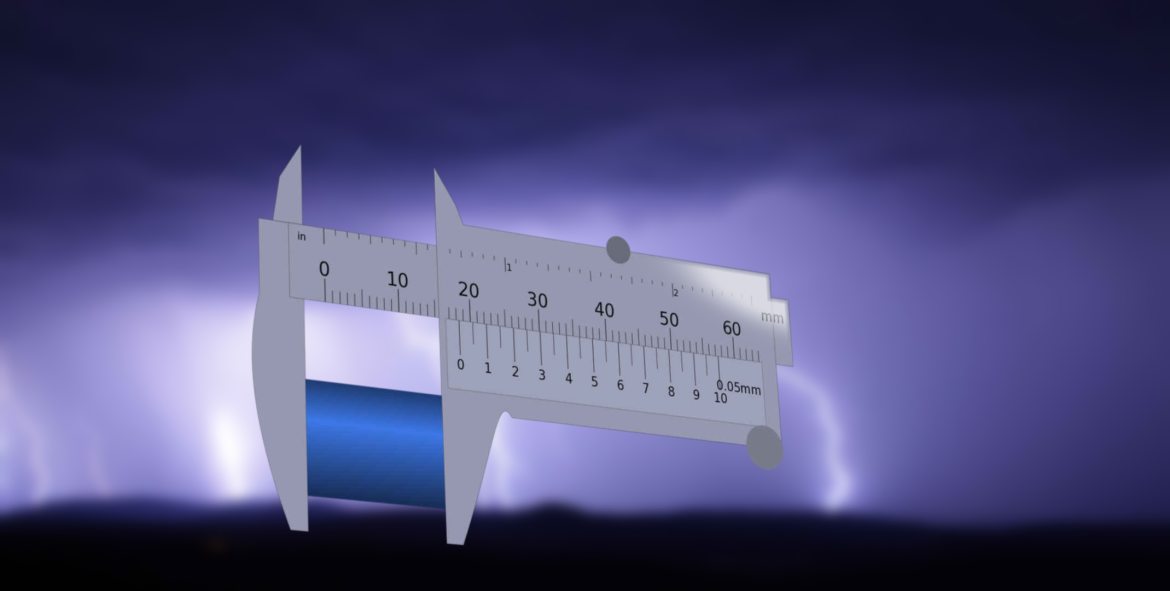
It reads 18.4 mm
